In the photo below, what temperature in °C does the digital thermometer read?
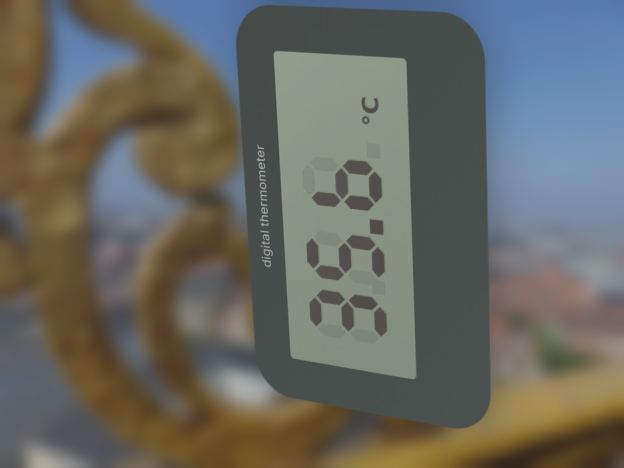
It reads 35.6 °C
